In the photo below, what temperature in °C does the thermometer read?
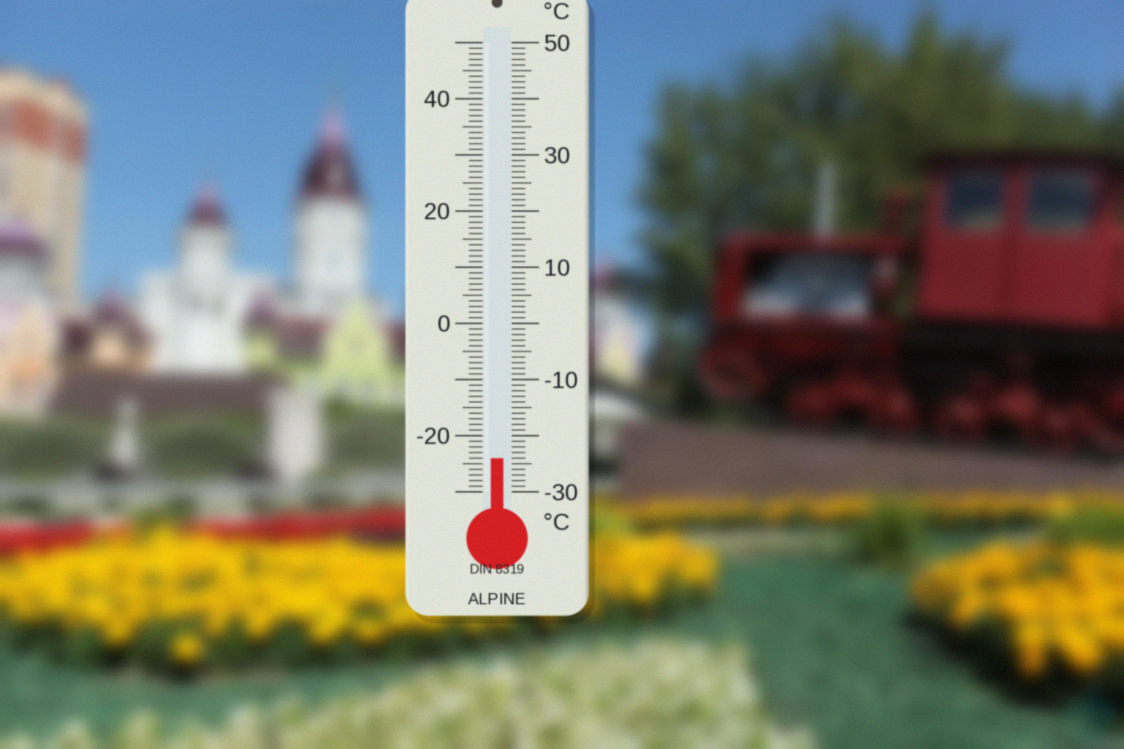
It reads -24 °C
